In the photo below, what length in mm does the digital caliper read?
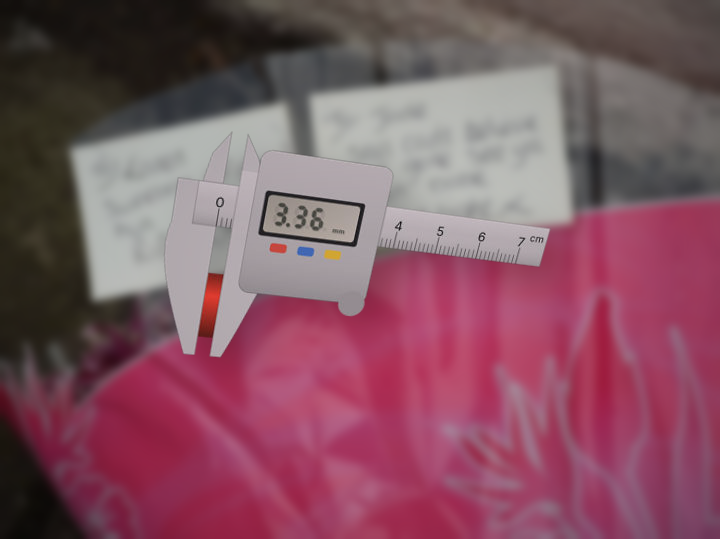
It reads 3.36 mm
